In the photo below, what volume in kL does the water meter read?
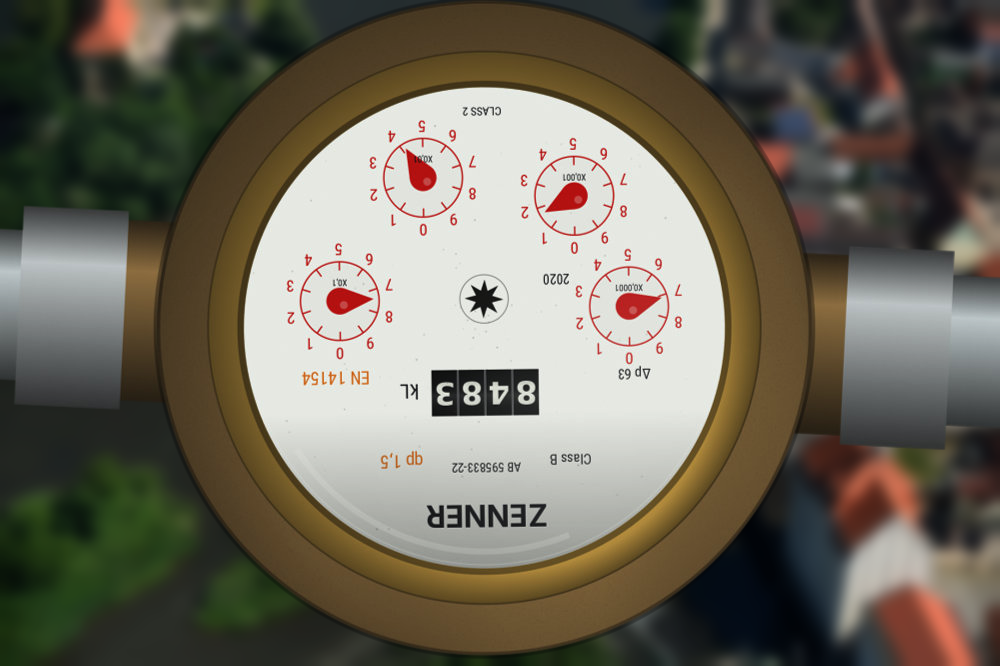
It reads 8483.7417 kL
